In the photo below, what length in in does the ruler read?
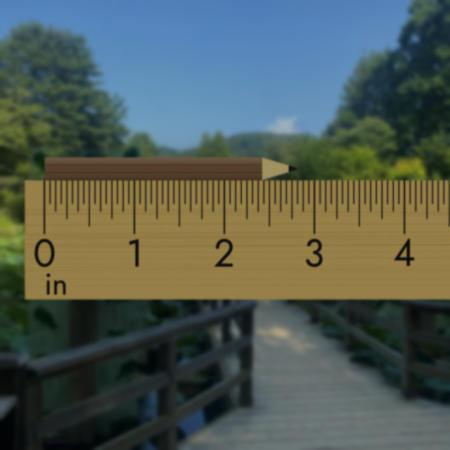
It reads 2.8125 in
